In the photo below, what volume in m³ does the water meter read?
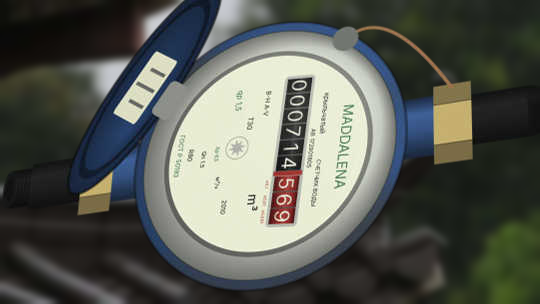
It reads 714.569 m³
